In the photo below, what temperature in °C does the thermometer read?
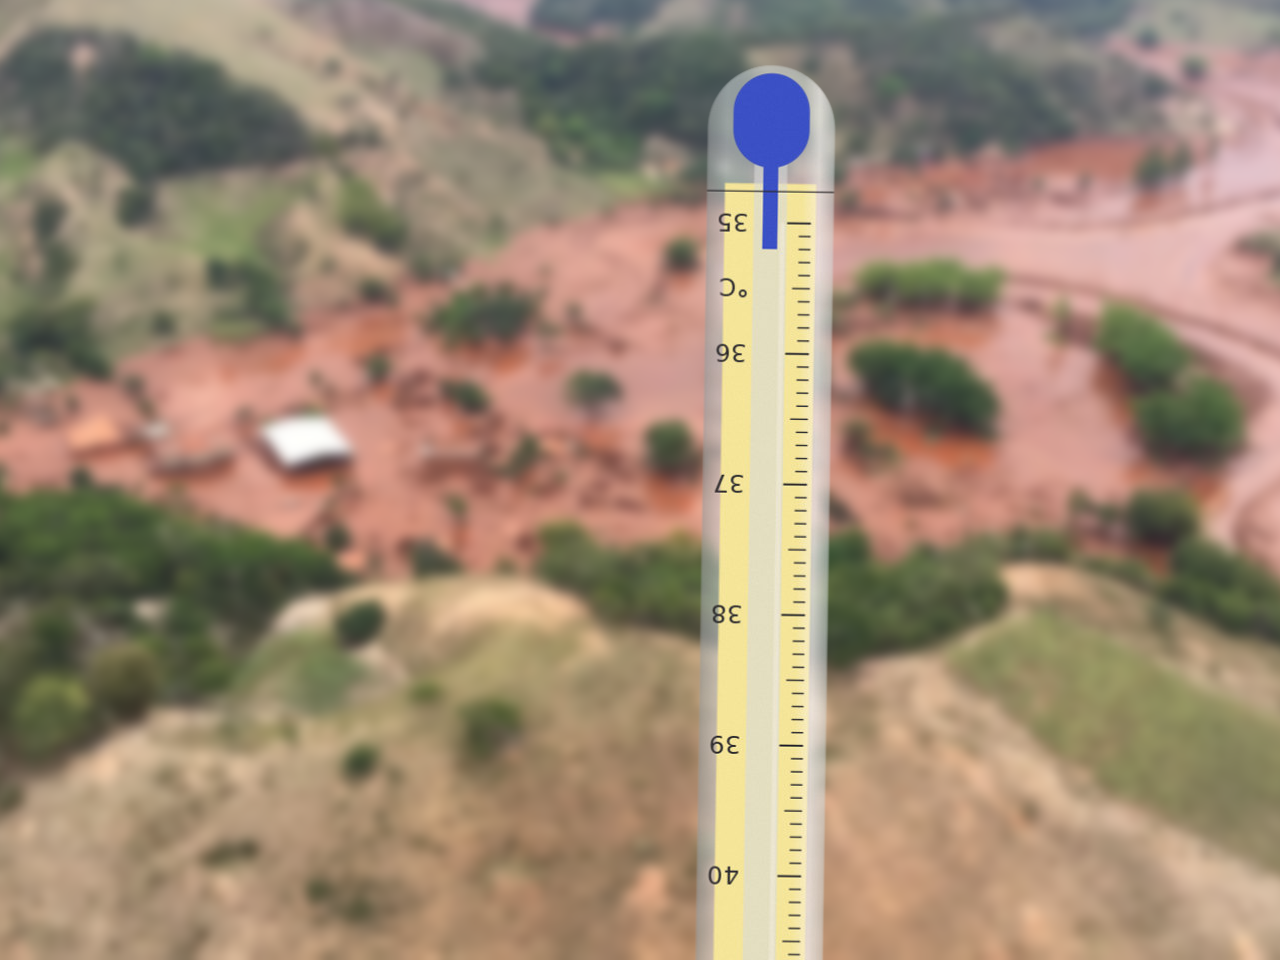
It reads 35.2 °C
